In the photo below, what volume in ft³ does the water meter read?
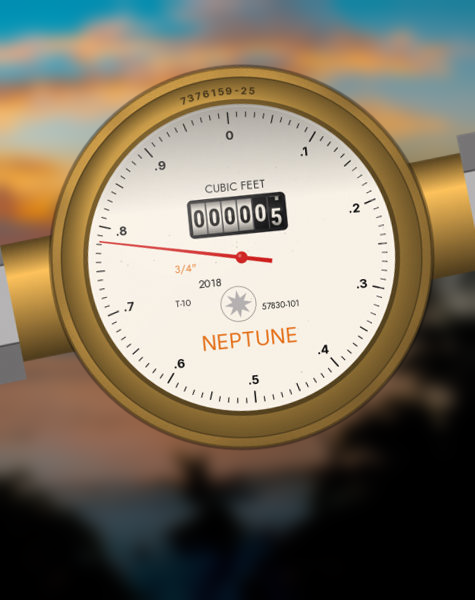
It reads 4.78 ft³
